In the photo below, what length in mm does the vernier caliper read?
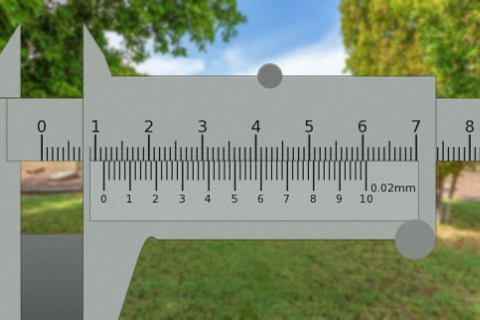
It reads 11.6 mm
